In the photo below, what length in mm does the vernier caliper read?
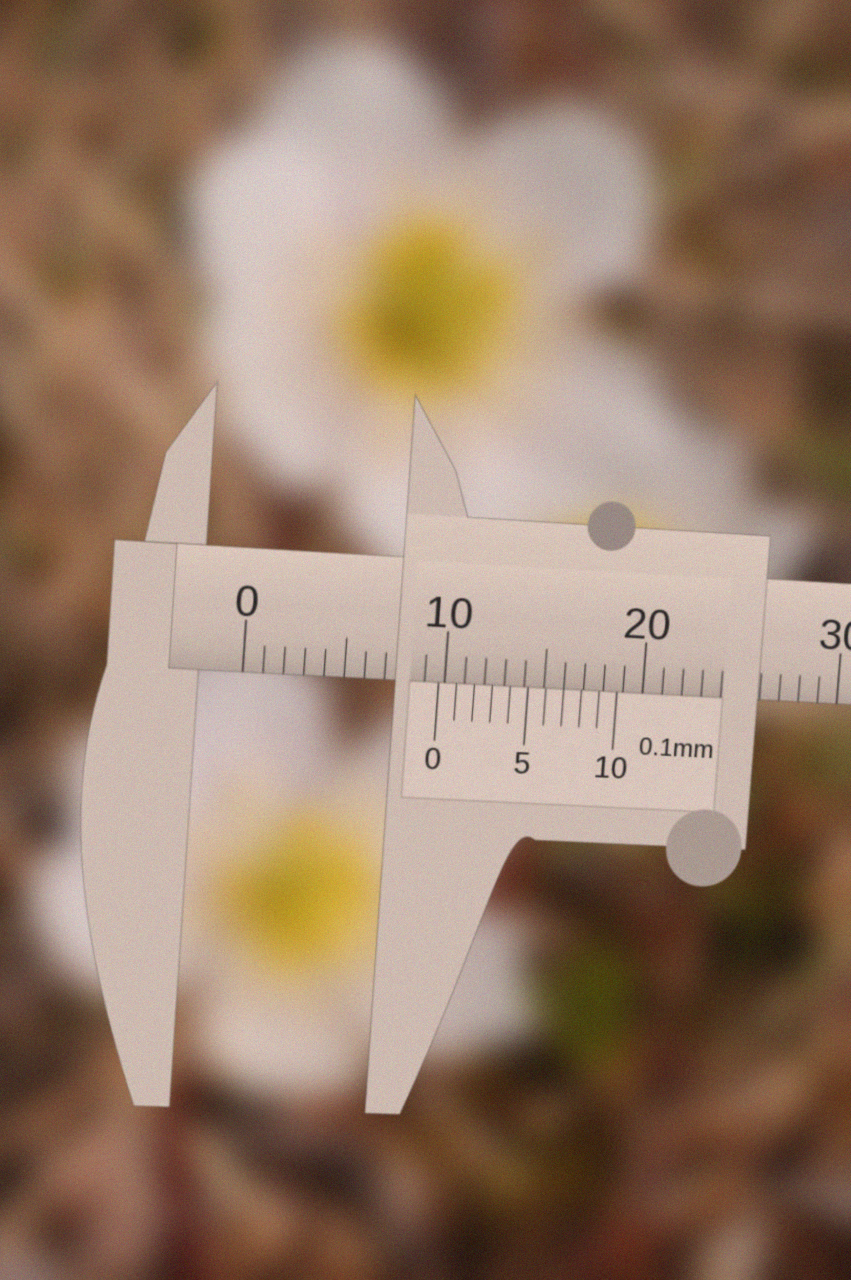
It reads 9.7 mm
